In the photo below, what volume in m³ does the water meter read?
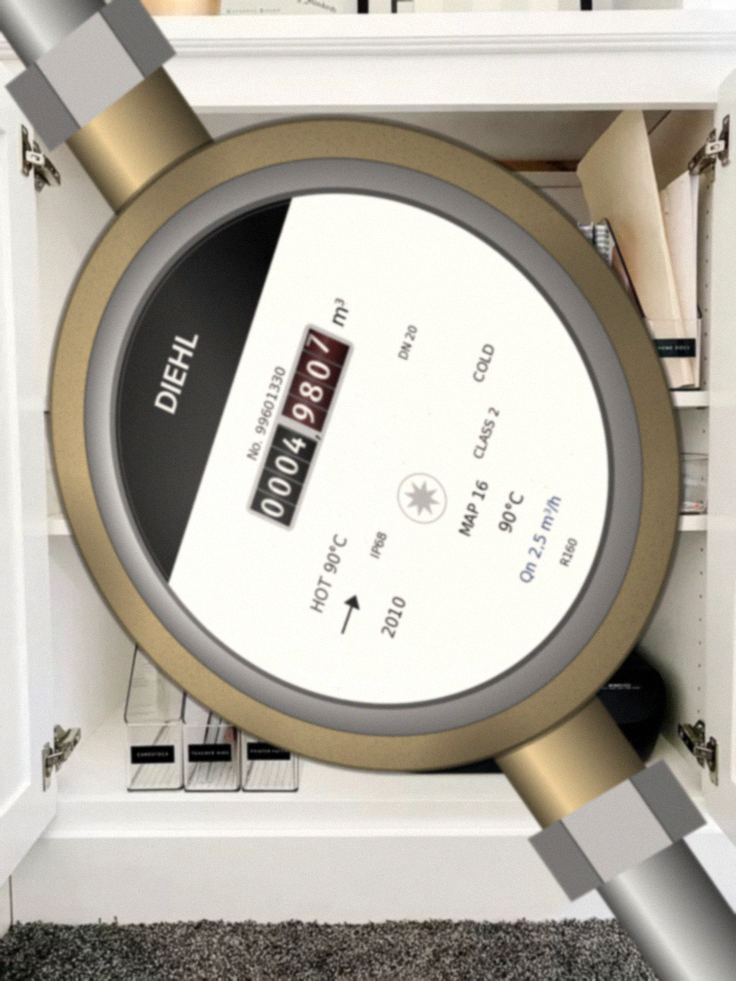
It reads 4.9807 m³
